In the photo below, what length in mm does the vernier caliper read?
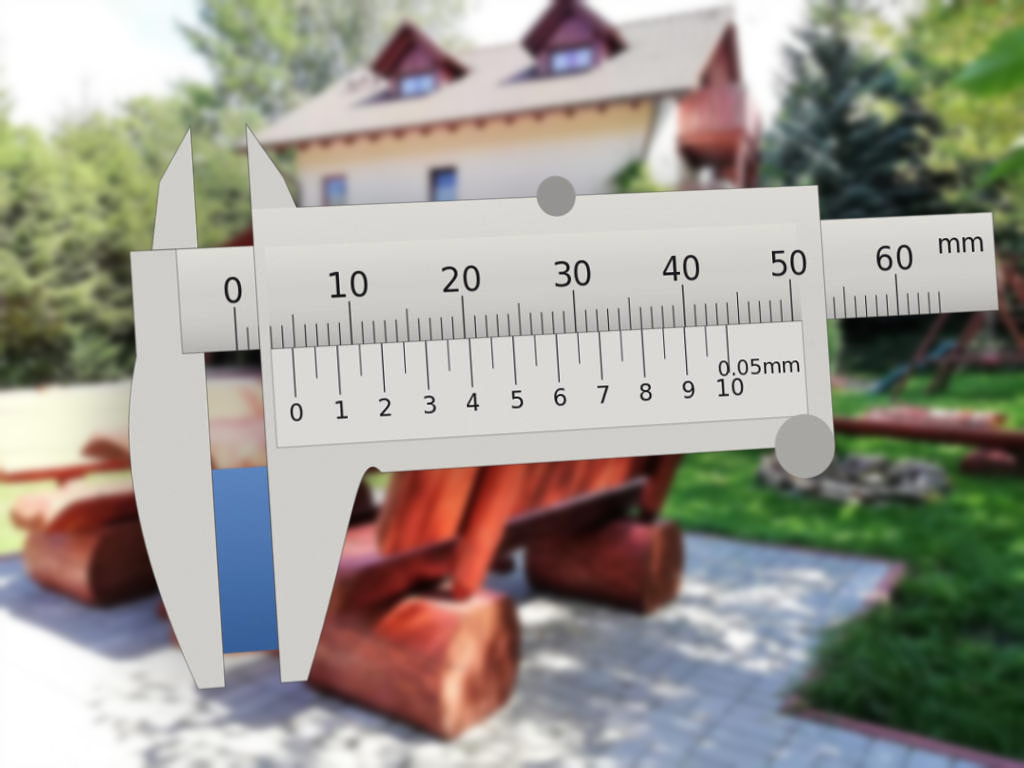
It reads 4.8 mm
